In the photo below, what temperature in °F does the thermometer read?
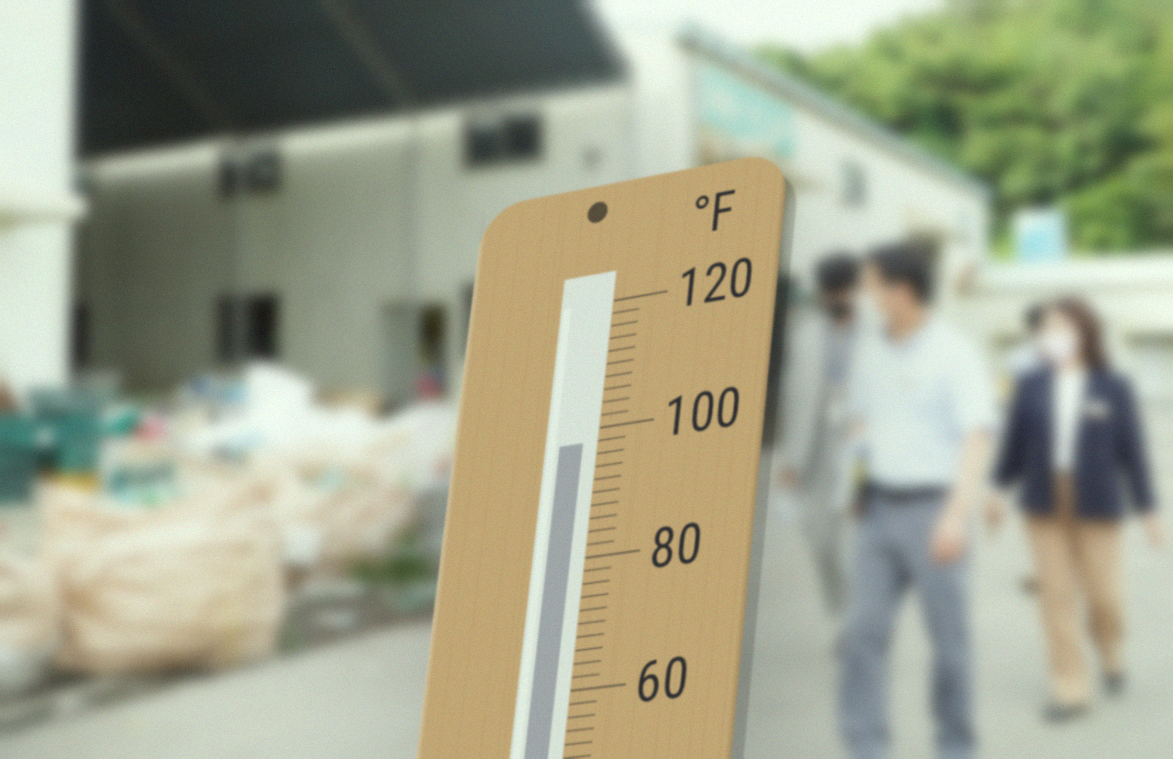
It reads 98 °F
